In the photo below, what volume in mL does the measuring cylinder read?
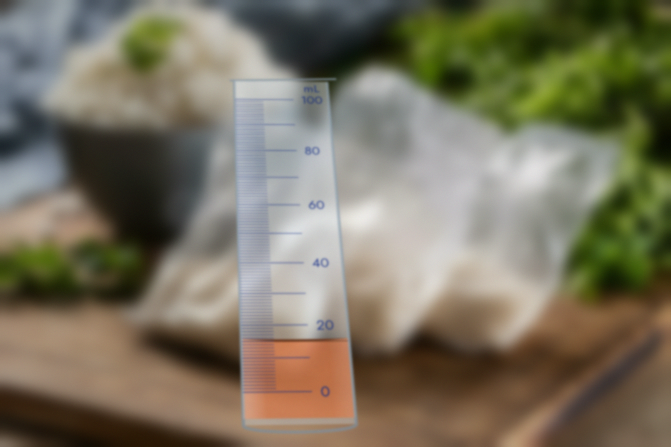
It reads 15 mL
